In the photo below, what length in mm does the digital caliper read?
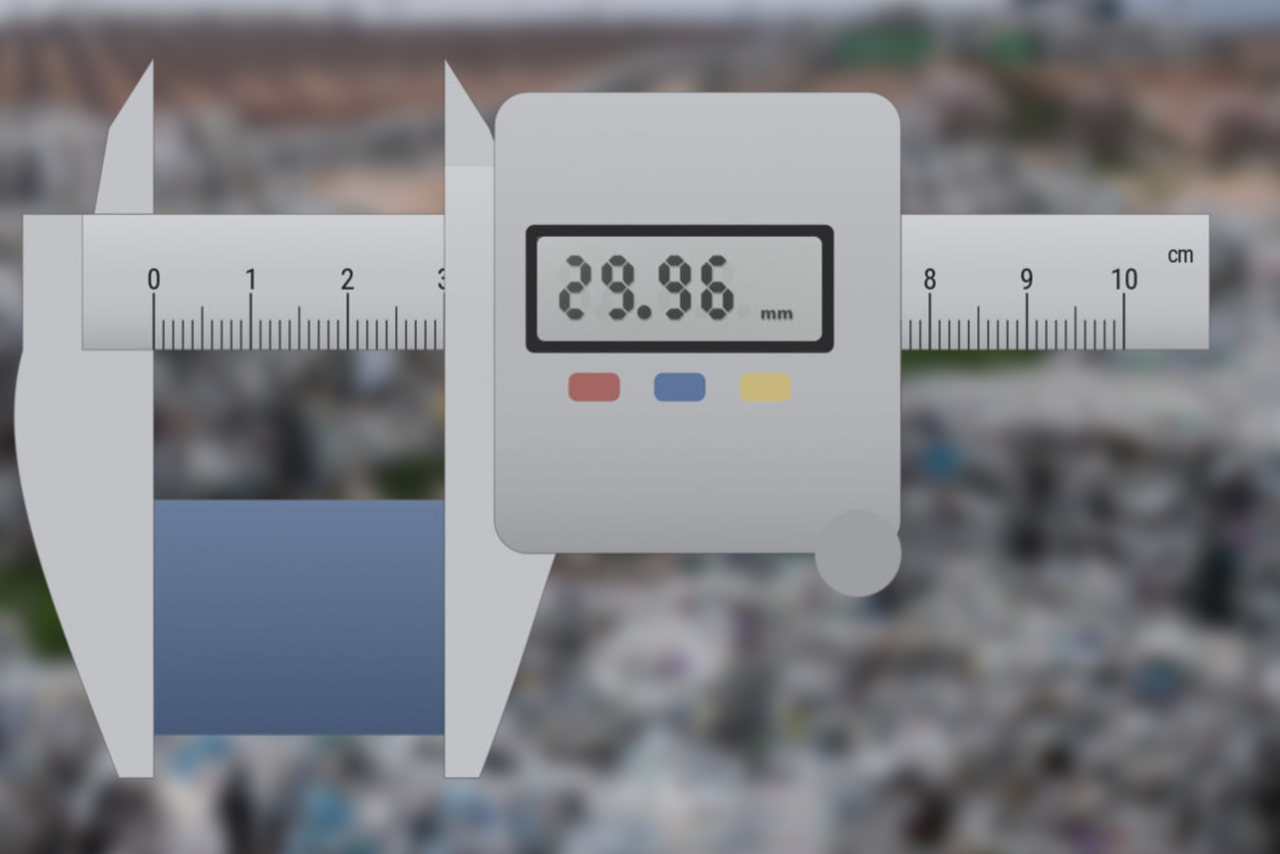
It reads 29.96 mm
